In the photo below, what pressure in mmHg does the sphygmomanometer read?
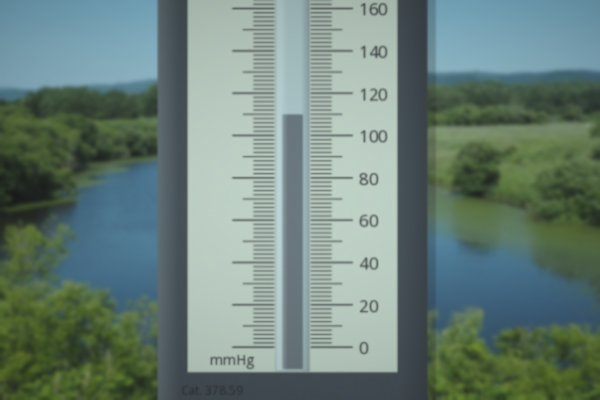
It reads 110 mmHg
